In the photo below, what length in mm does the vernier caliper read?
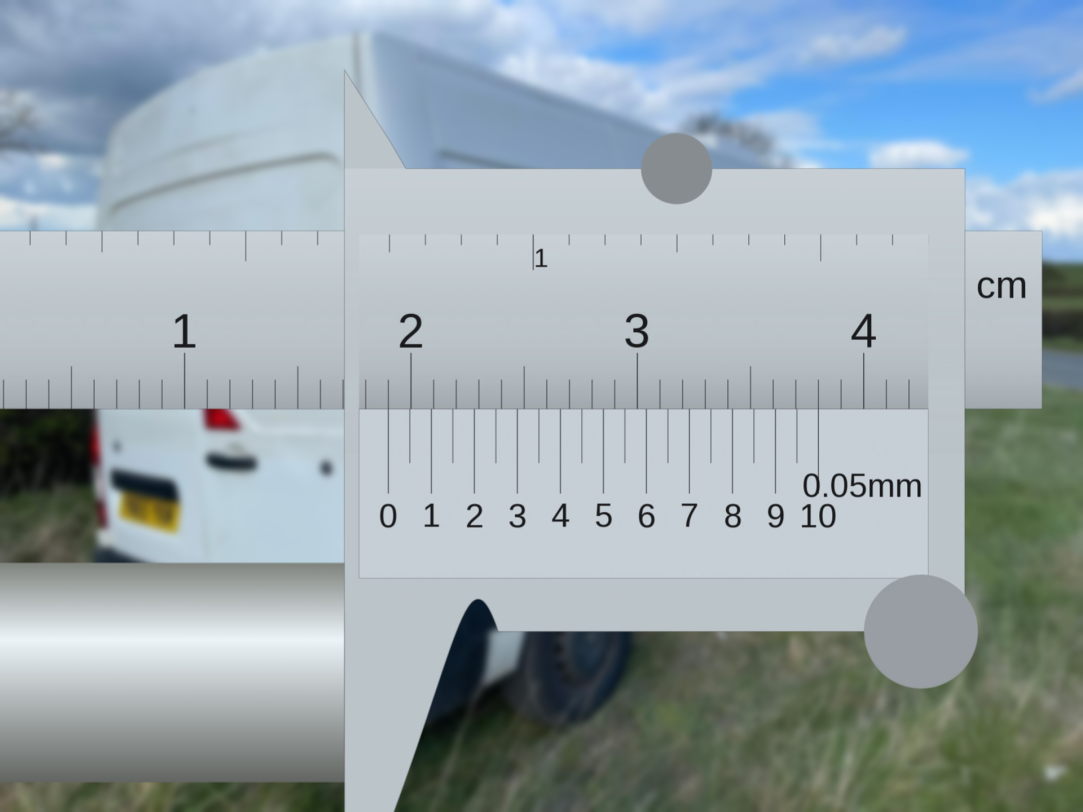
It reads 19.00 mm
